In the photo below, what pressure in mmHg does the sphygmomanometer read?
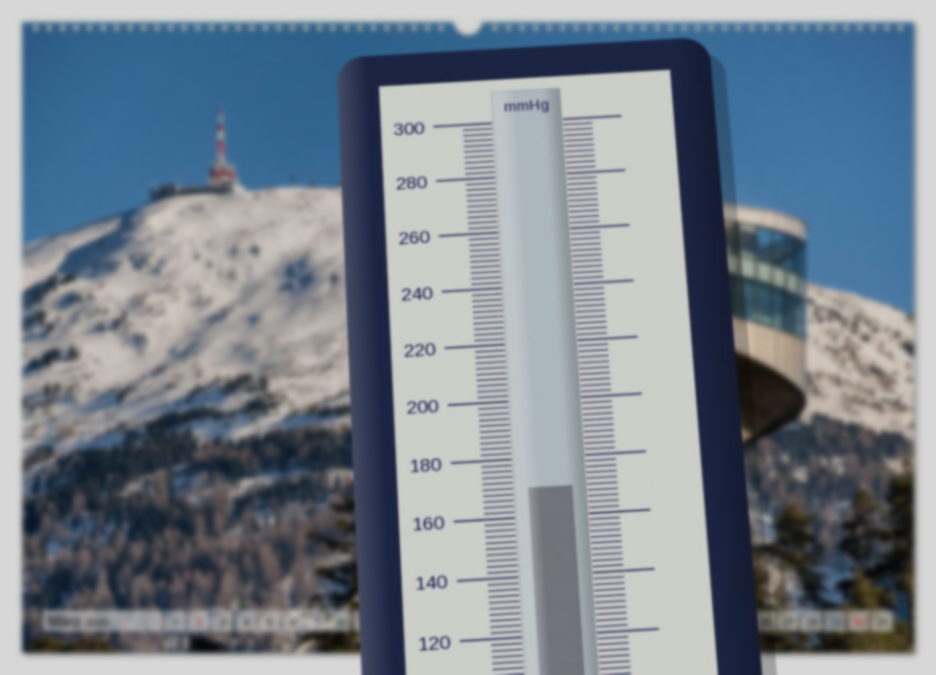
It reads 170 mmHg
